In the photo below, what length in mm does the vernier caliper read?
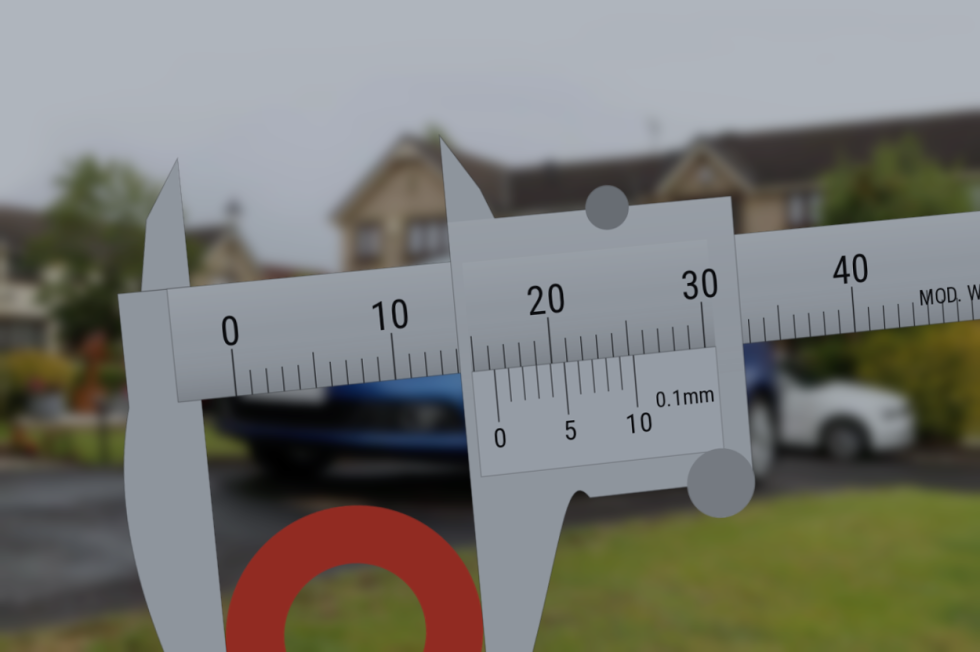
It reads 16.3 mm
